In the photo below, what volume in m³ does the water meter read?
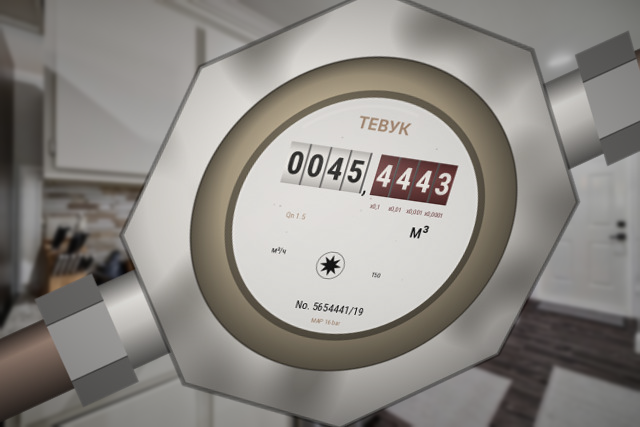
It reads 45.4443 m³
